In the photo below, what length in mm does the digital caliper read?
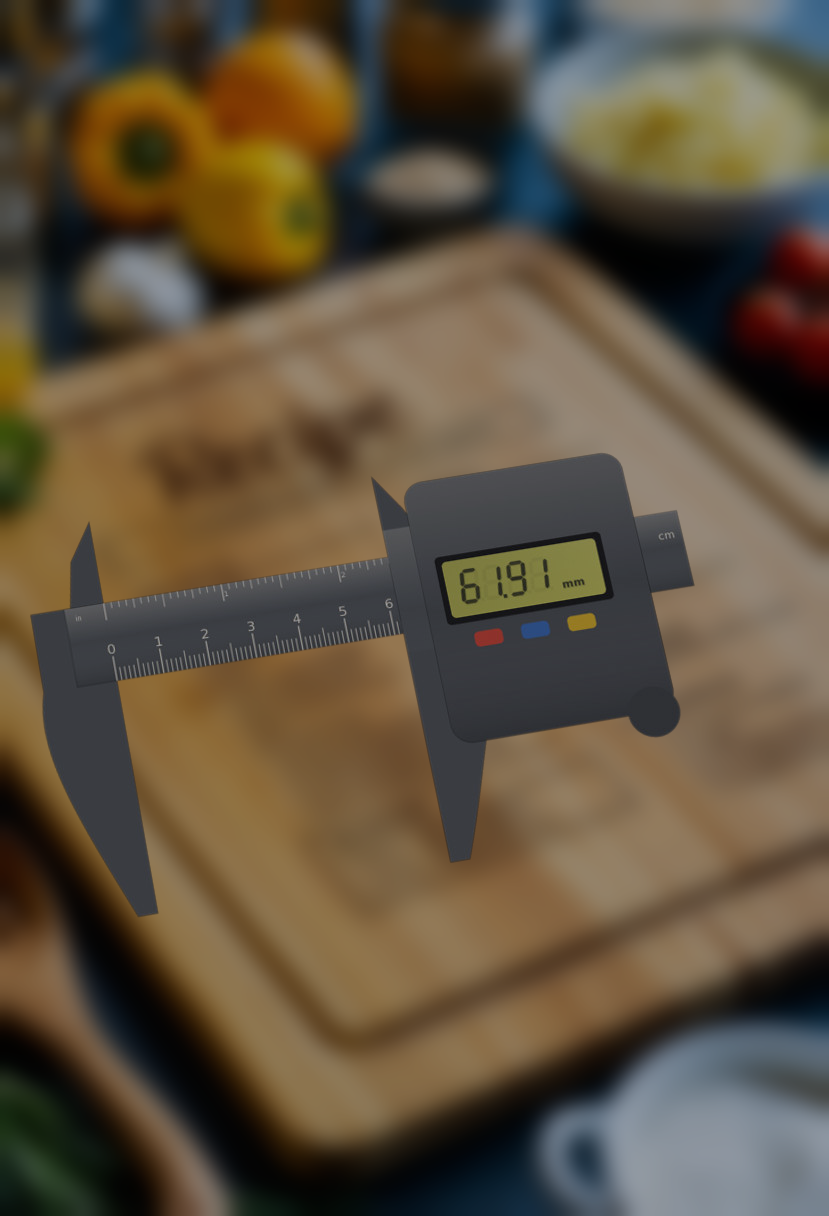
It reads 61.91 mm
